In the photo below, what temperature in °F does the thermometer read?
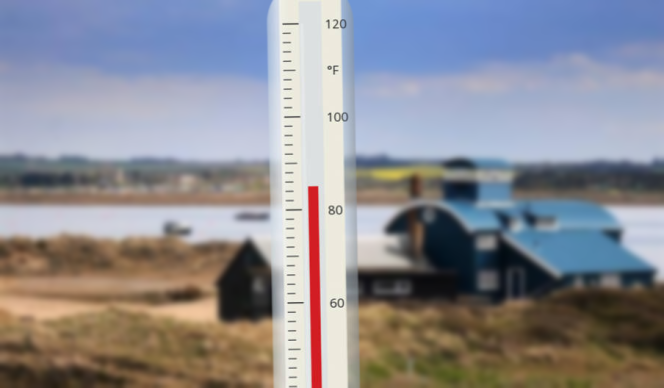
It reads 85 °F
